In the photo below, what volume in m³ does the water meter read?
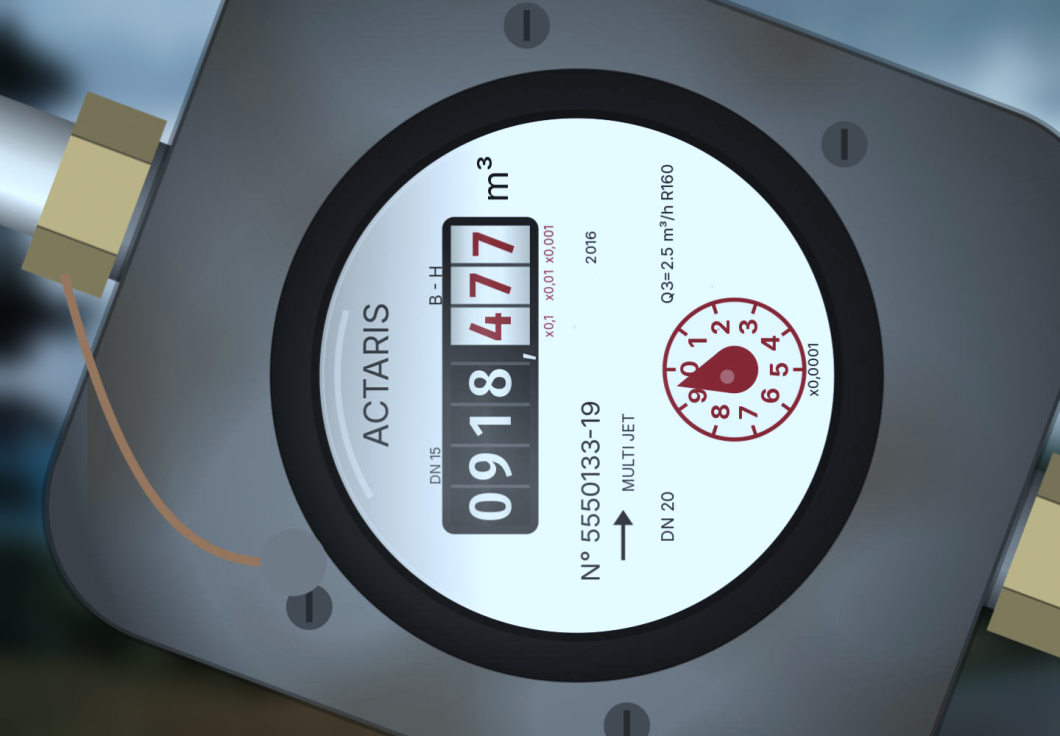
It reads 918.4769 m³
